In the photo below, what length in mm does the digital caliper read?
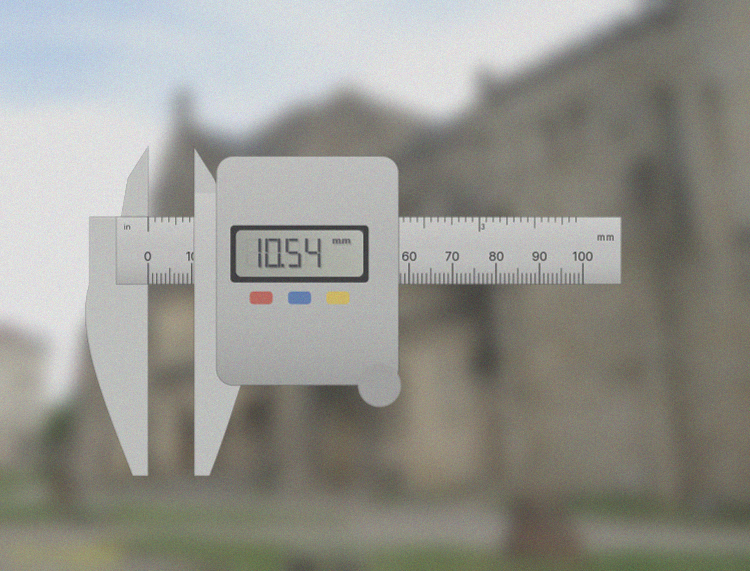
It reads 10.54 mm
